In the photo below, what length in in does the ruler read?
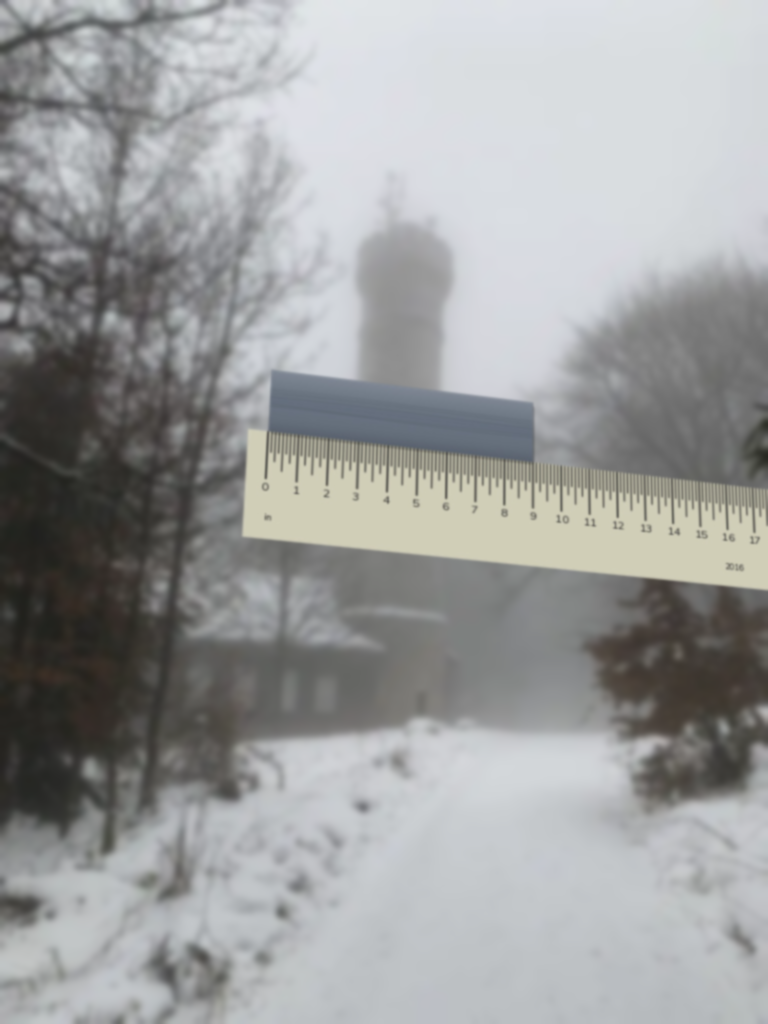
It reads 9 in
